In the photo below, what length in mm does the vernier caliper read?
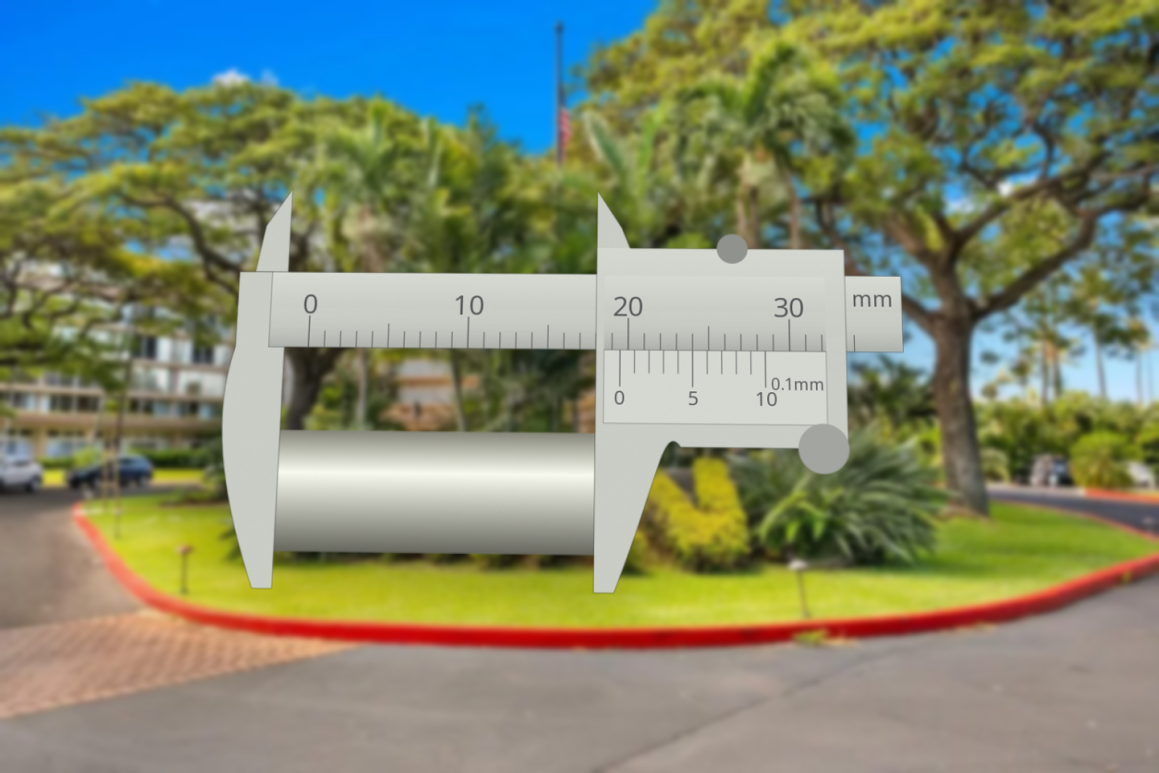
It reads 19.5 mm
